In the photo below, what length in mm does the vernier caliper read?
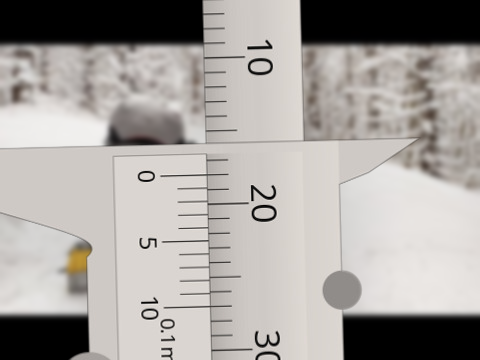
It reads 18.0 mm
